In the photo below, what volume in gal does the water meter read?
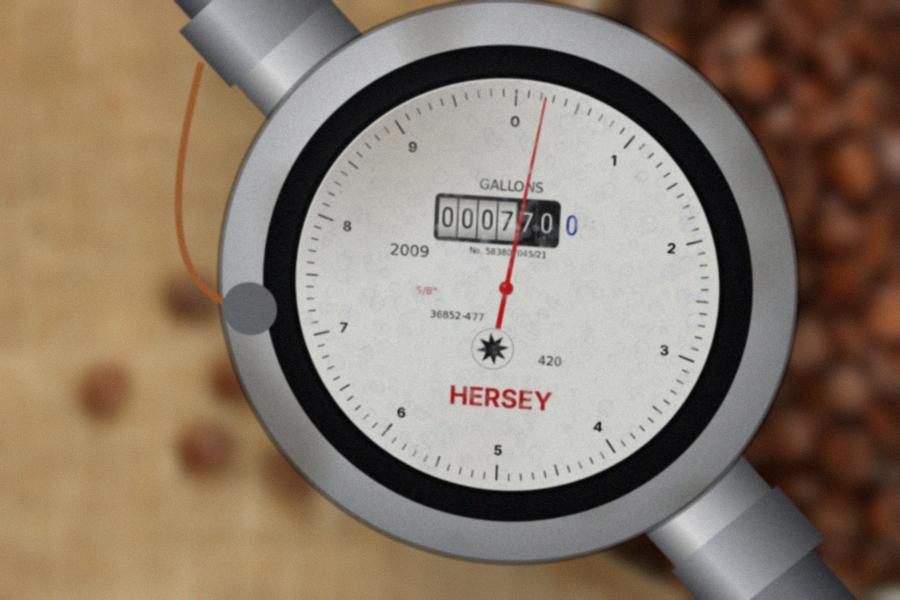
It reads 7700.2 gal
